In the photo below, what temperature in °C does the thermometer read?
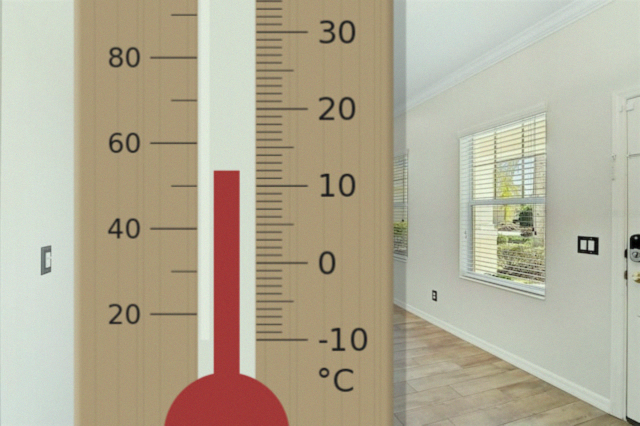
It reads 12 °C
